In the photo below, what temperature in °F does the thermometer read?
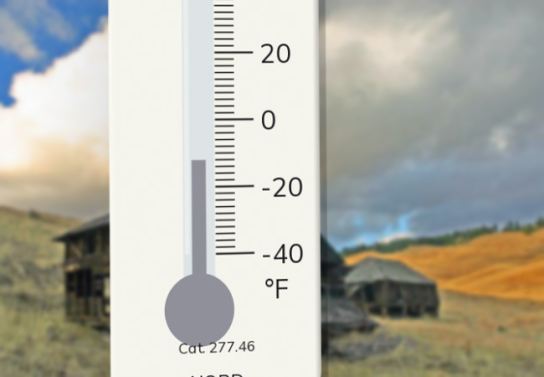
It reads -12 °F
